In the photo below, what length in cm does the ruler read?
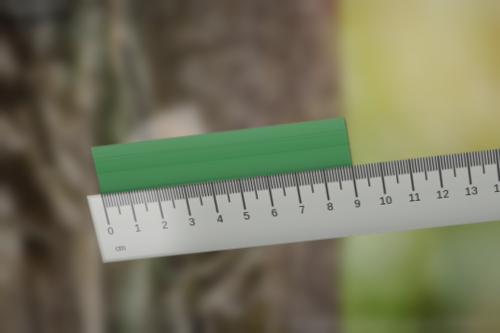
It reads 9 cm
